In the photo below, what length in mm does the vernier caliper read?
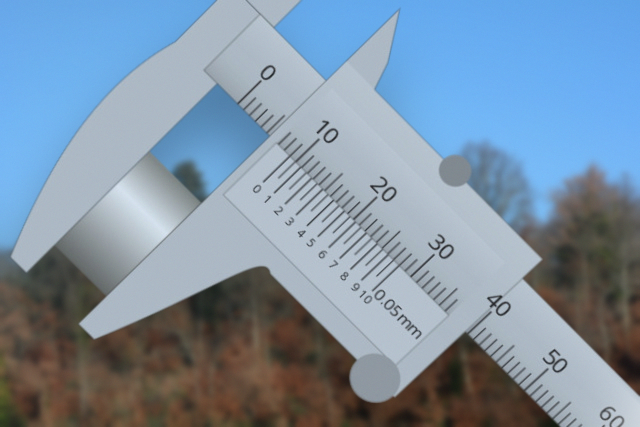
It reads 9.0 mm
